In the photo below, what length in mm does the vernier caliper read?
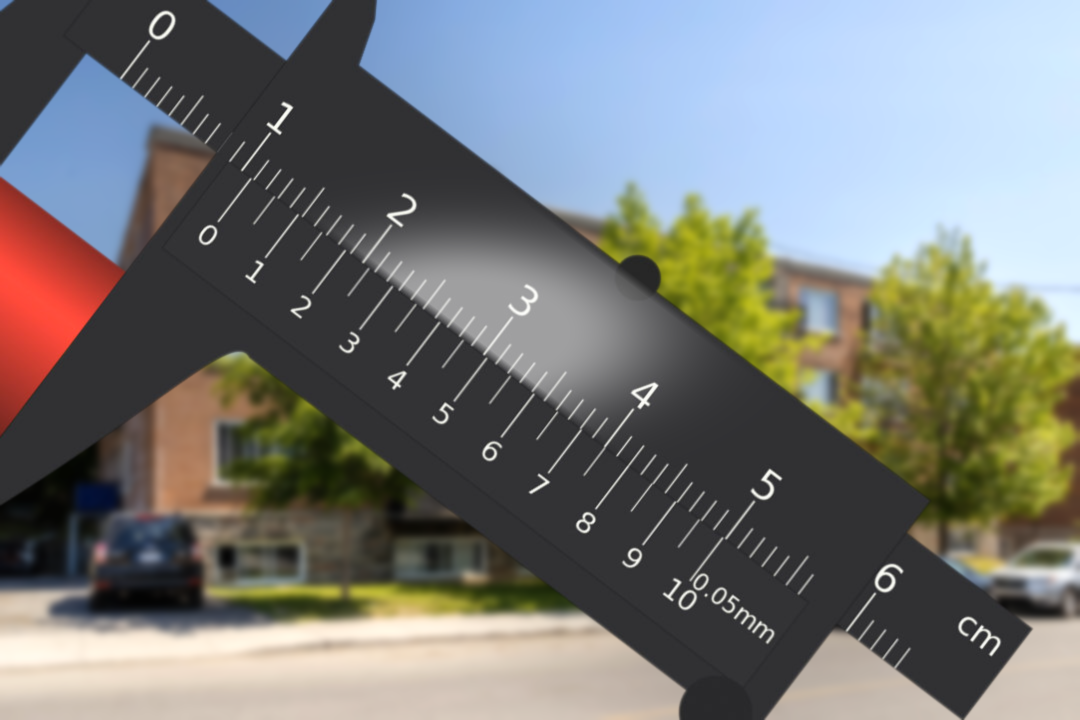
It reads 10.8 mm
